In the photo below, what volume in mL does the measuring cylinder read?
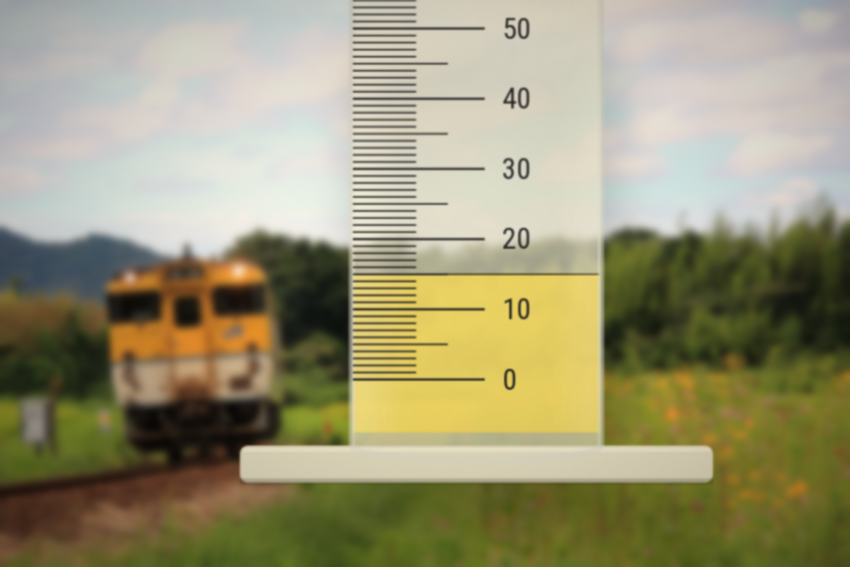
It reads 15 mL
